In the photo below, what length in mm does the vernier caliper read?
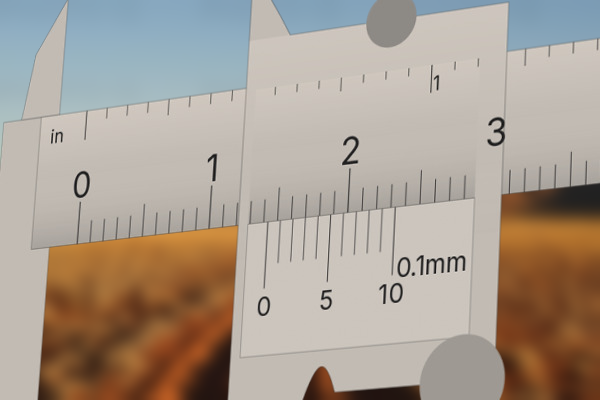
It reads 14.3 mm
